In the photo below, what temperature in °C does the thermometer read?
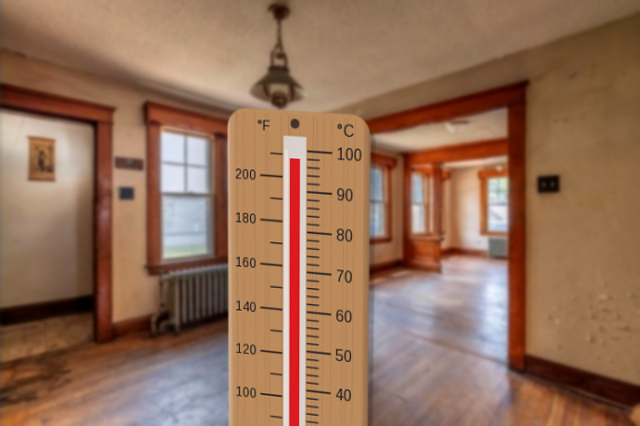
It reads 98 °C
